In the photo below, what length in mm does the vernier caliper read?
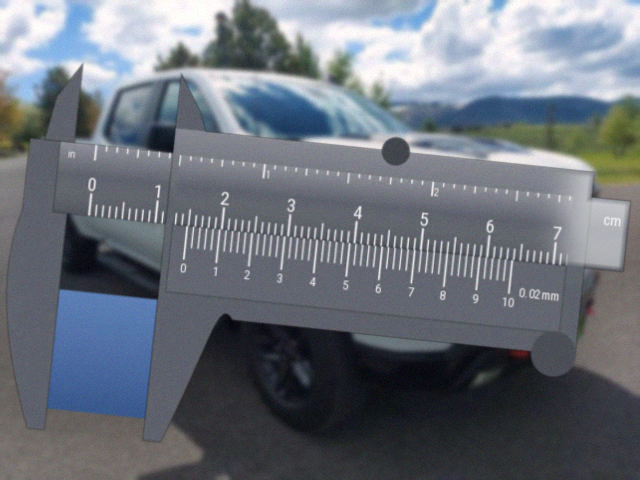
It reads 14.8 mm
